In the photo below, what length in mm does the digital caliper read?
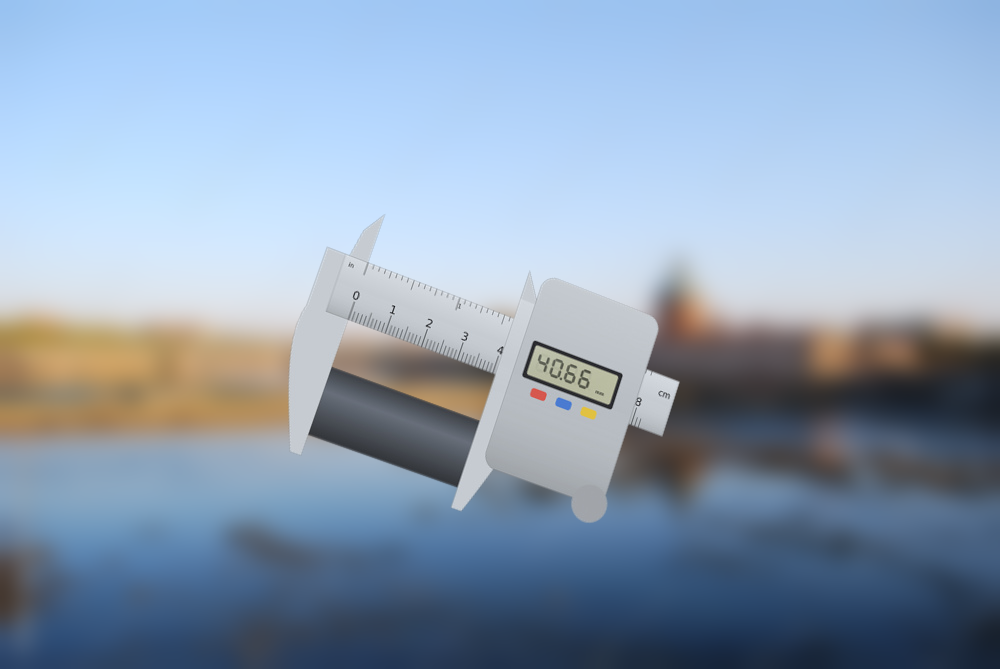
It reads 40.66 mm
